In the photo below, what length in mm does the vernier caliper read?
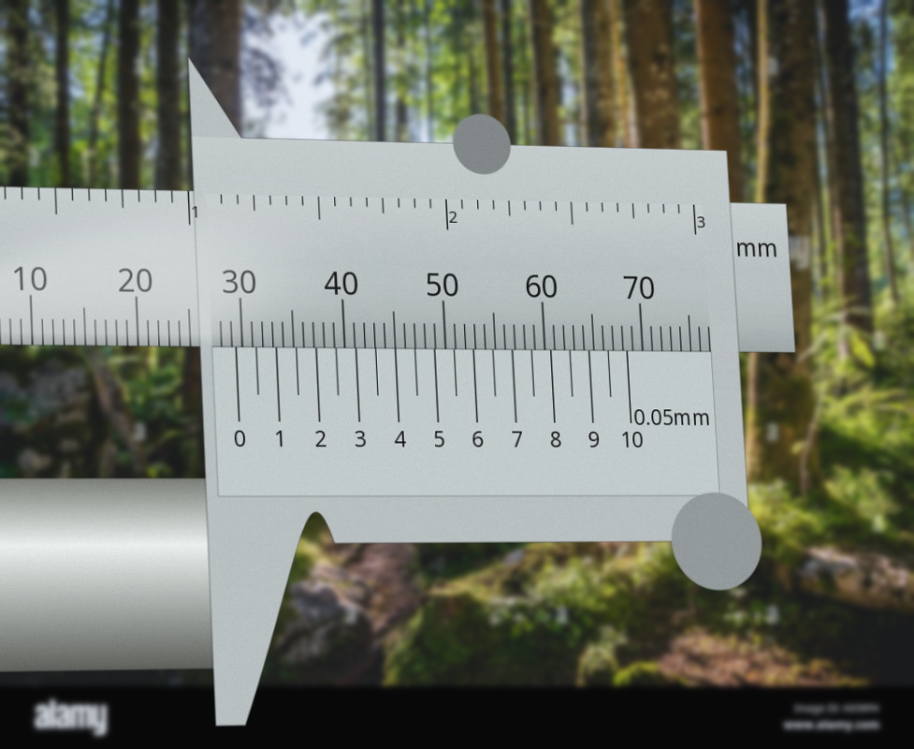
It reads 29.4 mm
